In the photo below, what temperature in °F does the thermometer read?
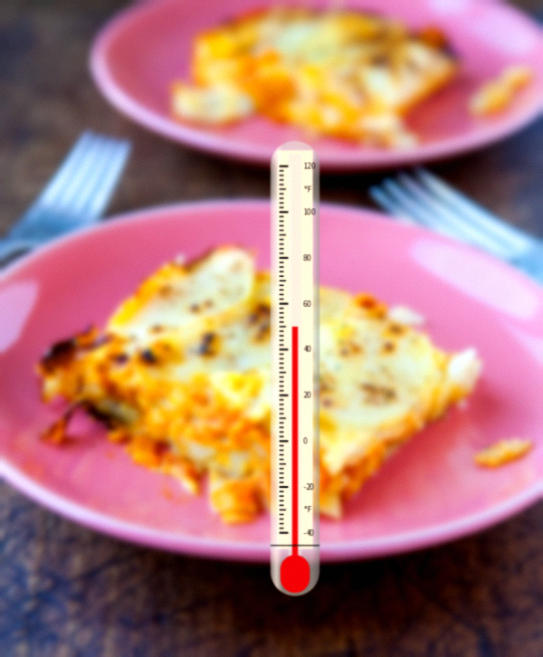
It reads 50 °F
